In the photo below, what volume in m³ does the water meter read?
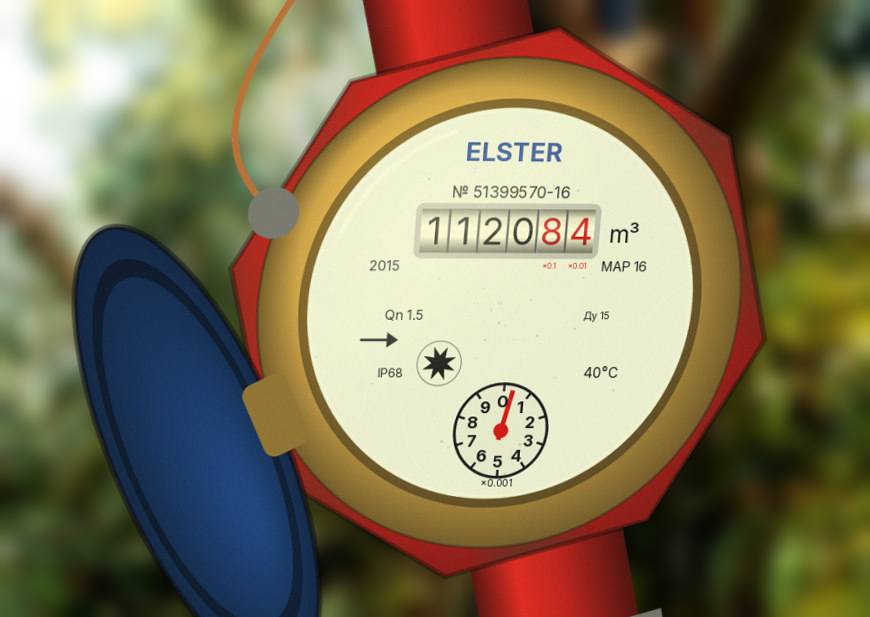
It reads 1120.840 m³
